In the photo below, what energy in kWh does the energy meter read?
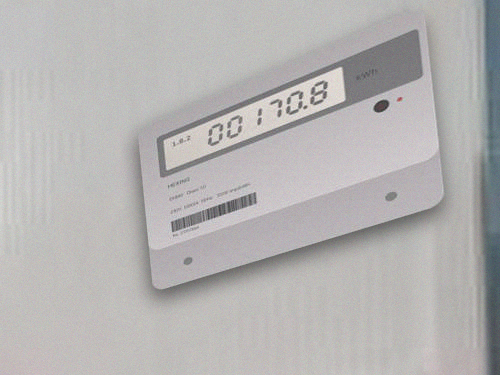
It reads 170.8 kWh
